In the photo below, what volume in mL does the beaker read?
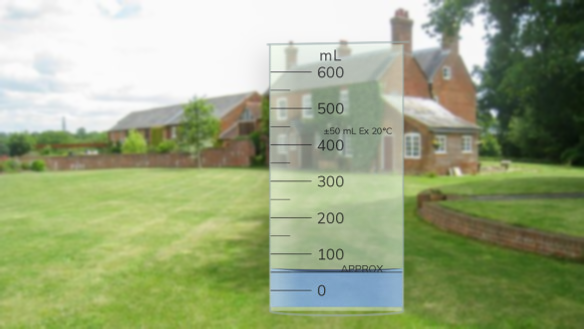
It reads 50 mL
